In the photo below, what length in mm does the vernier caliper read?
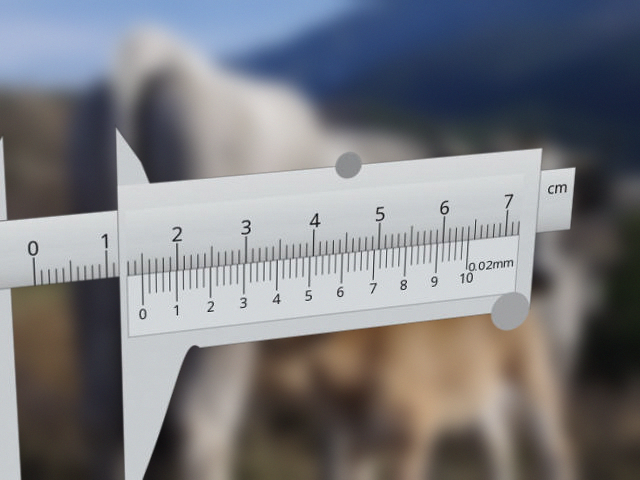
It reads 15.0 mm
